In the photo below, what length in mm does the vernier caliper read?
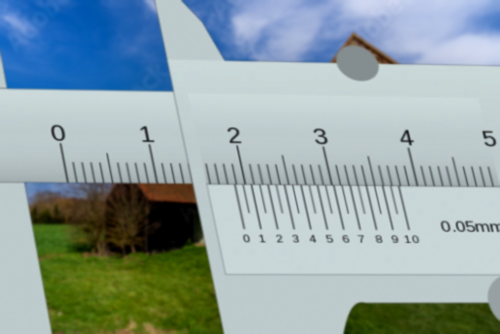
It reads 18.8 mm
